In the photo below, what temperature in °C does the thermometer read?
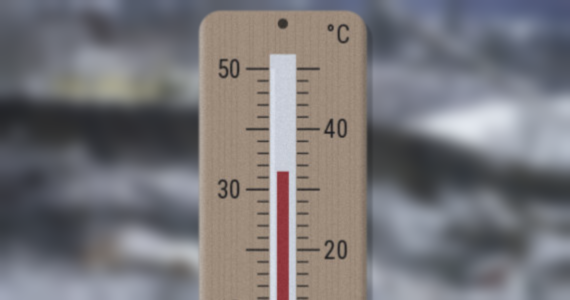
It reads 33 °C
